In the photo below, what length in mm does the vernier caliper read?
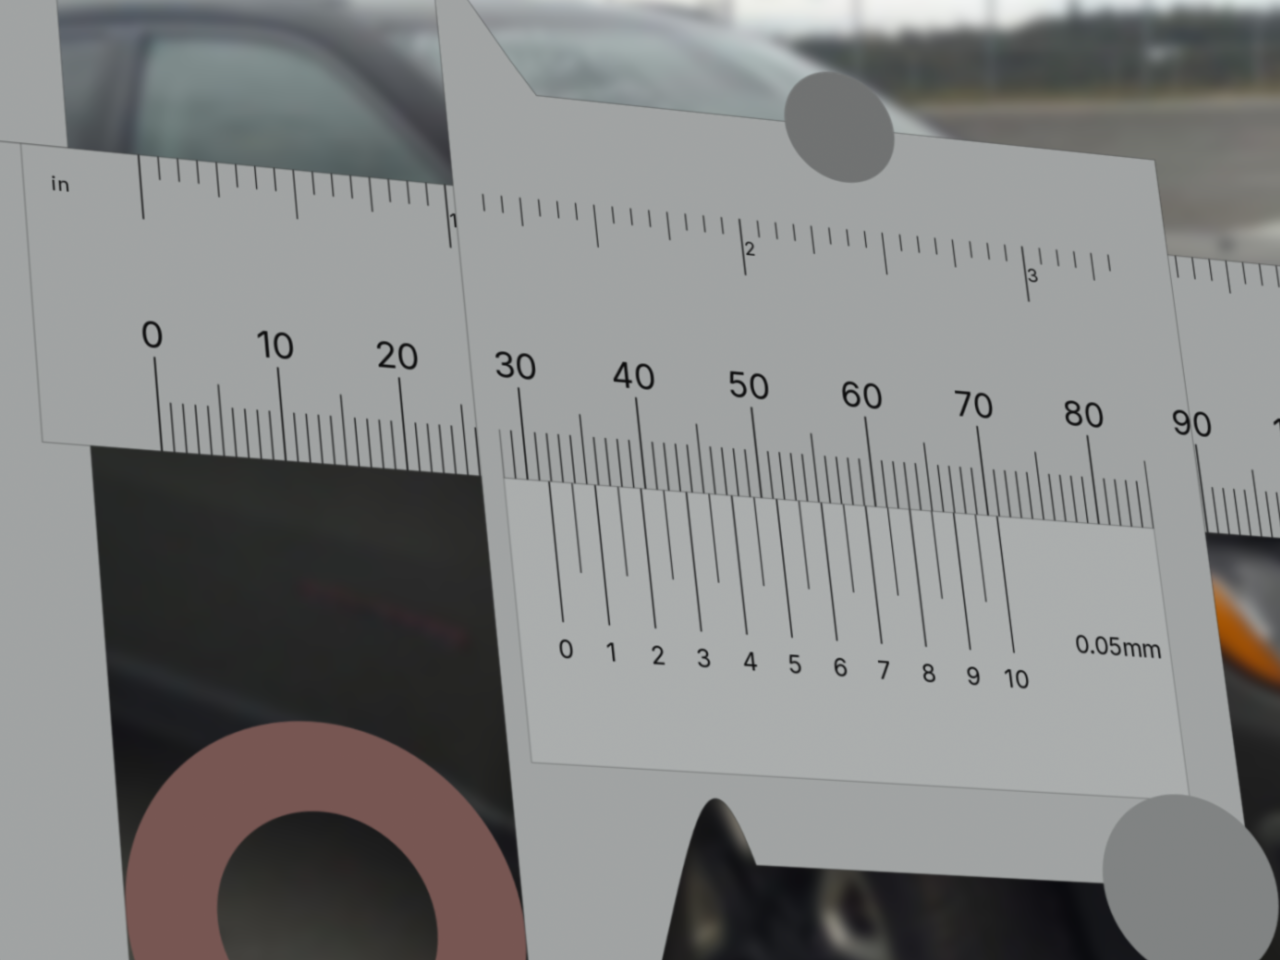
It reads 31.8 mm
